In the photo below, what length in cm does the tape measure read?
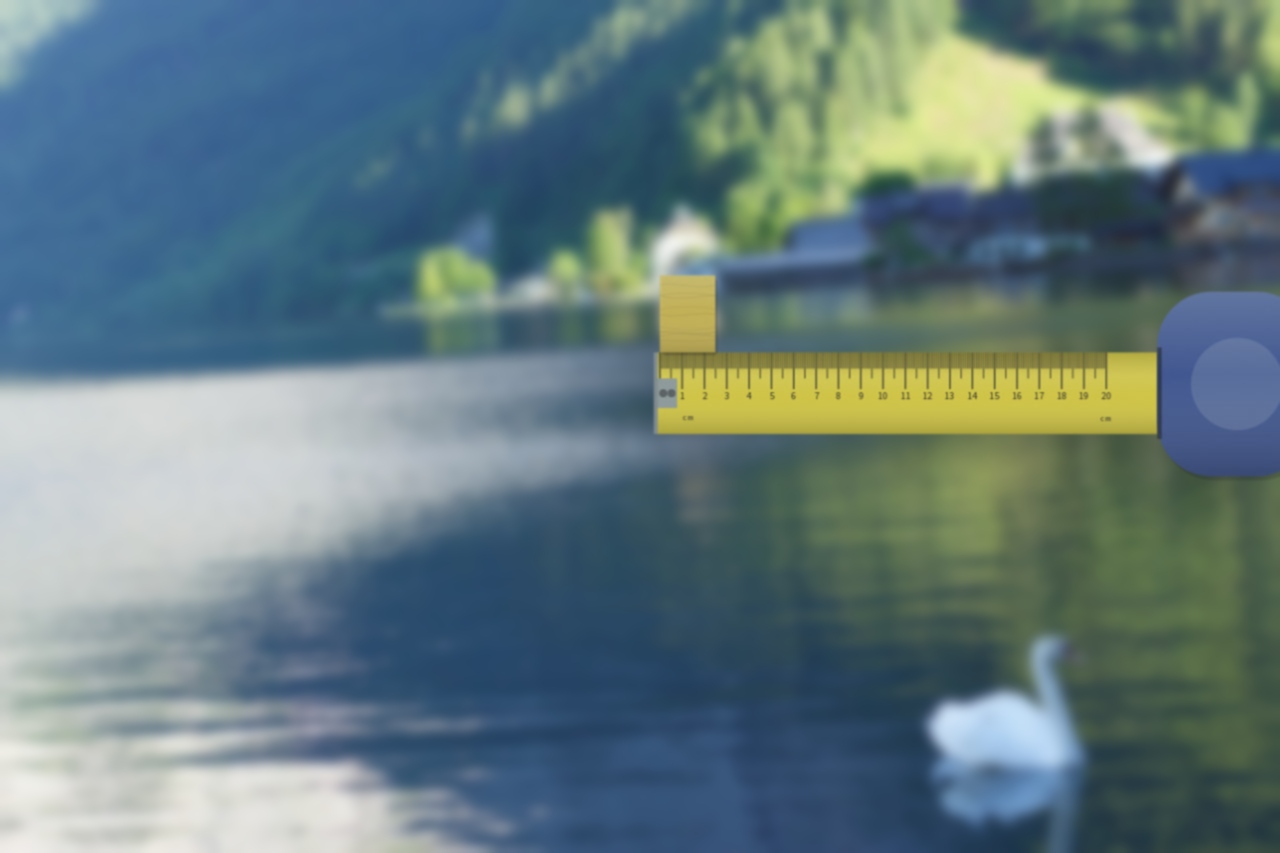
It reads 2.5 cm
